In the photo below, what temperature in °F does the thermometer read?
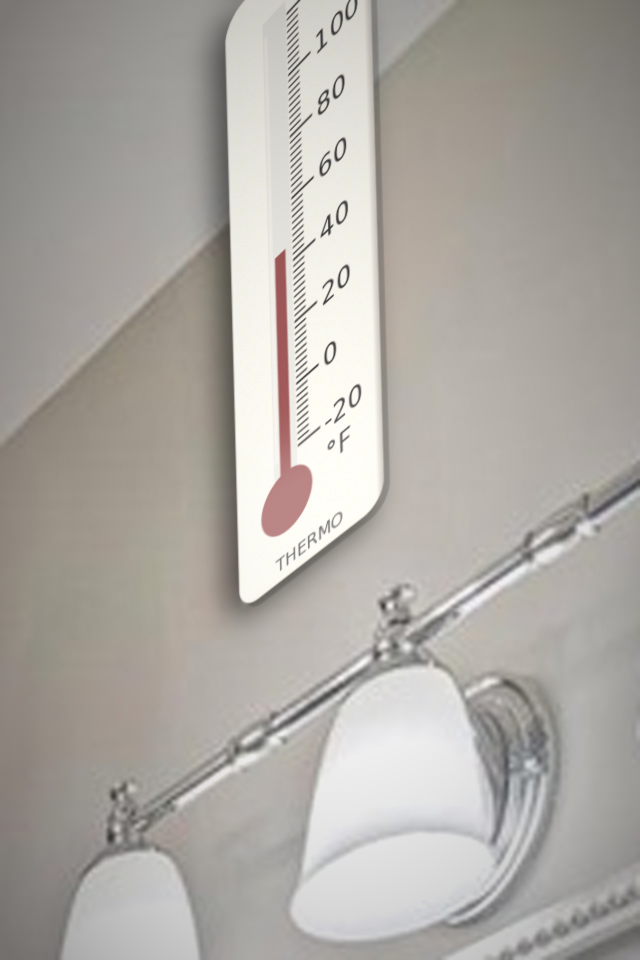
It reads 46 °F
